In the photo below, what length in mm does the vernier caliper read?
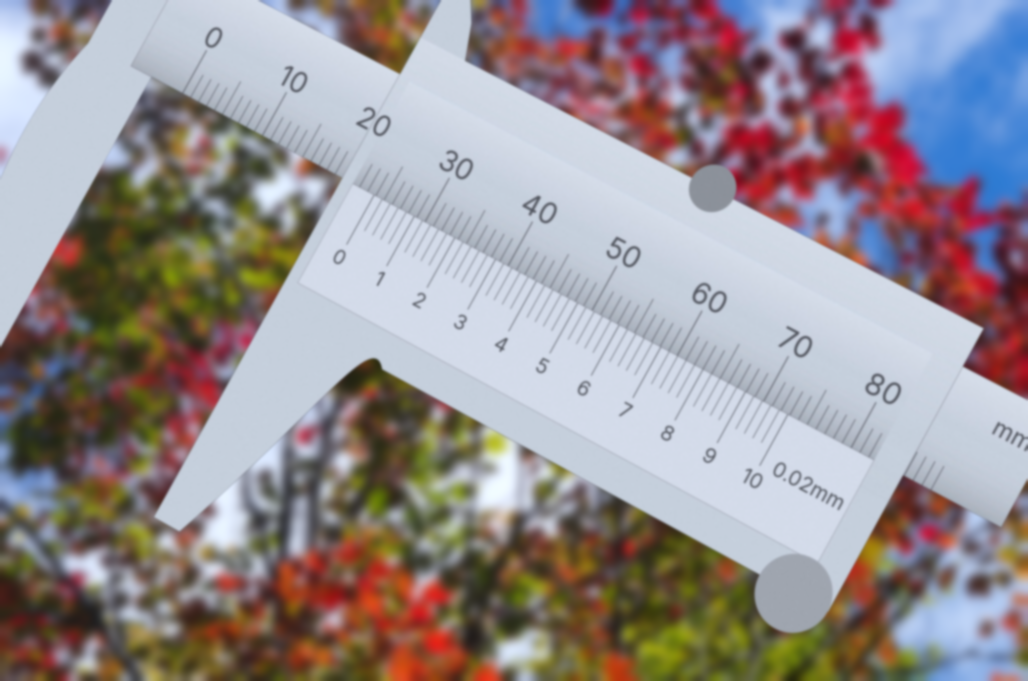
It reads 23.8 mm
